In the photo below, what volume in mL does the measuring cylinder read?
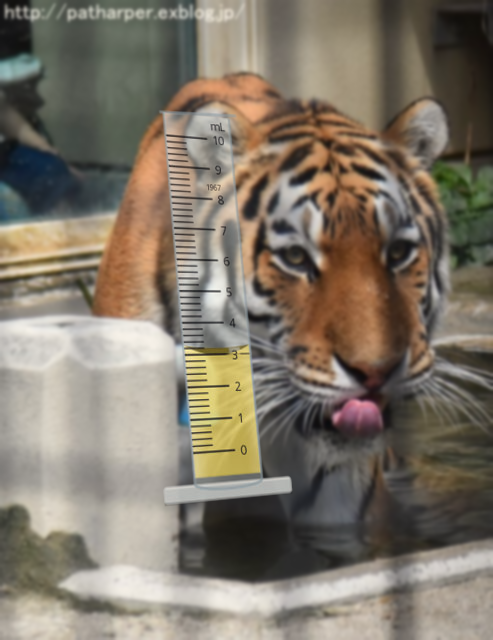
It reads 3 mL
